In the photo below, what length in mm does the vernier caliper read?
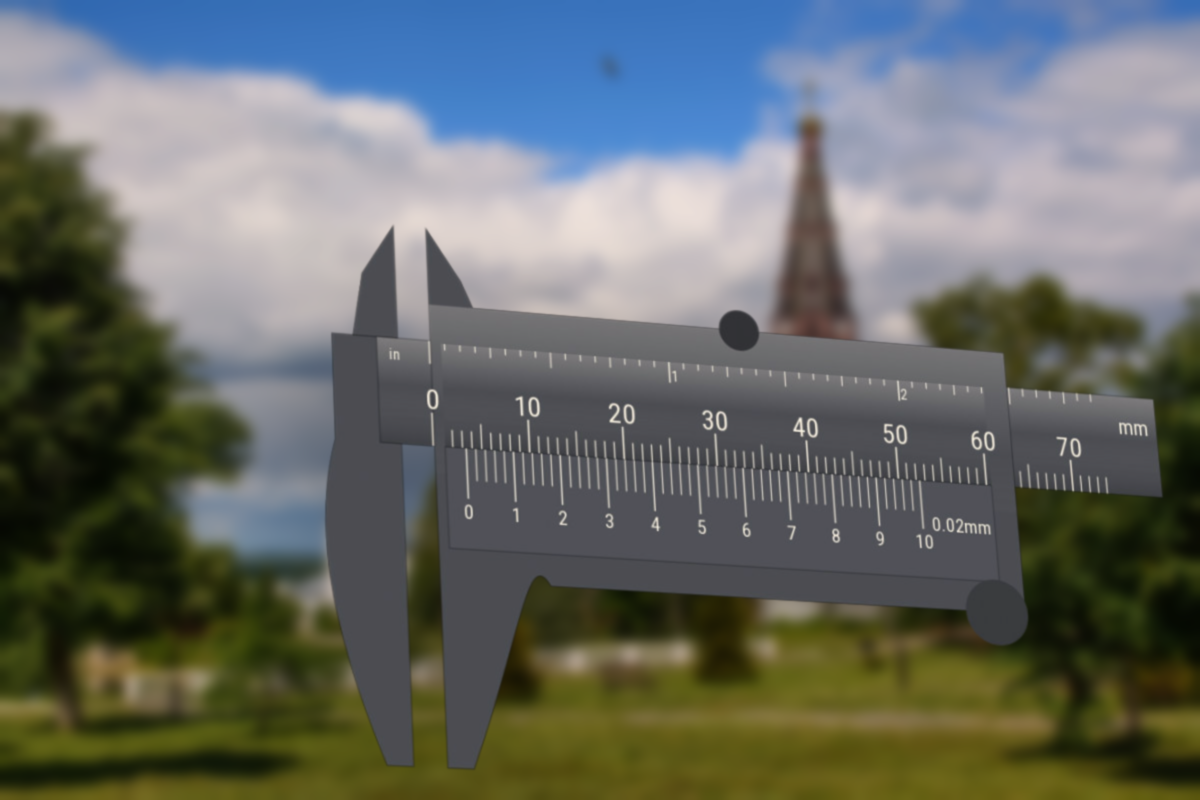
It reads 3.4 mm
